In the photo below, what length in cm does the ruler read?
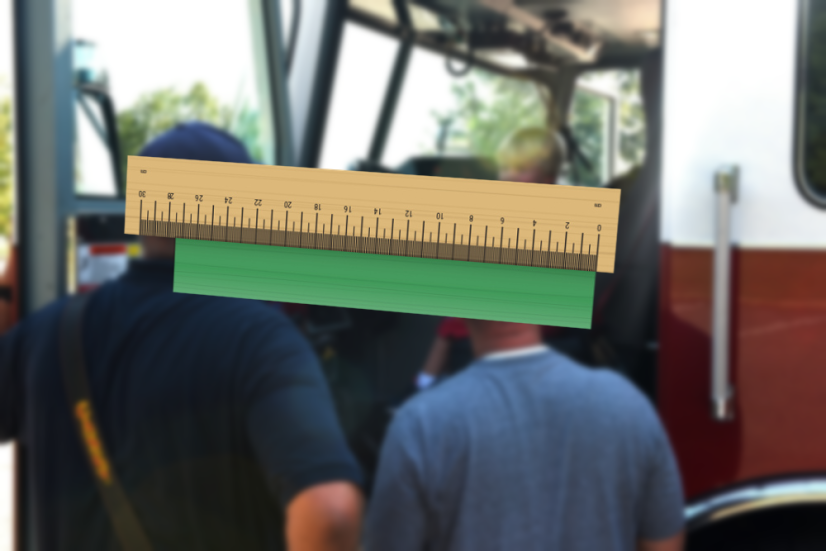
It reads 27.5 cm
